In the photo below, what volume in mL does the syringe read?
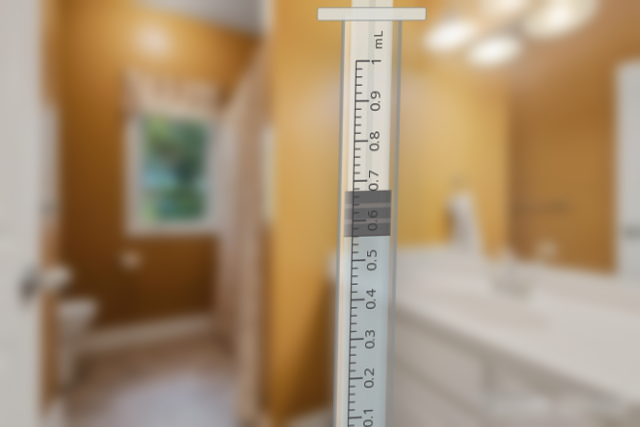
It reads 0.56 mL
